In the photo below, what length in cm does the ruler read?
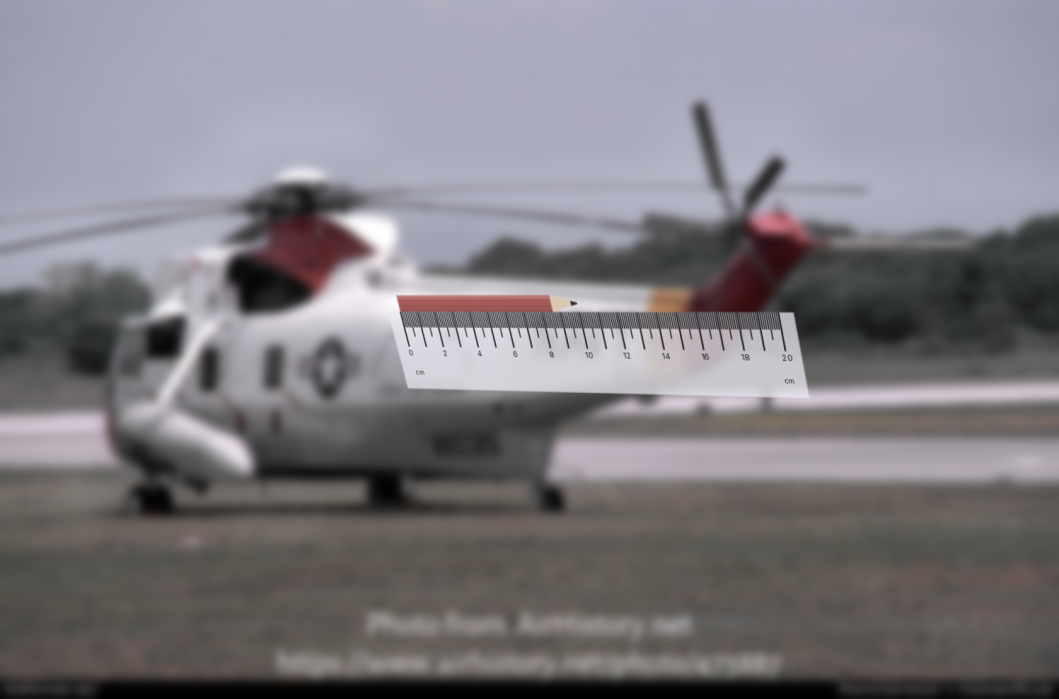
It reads 10 cm
